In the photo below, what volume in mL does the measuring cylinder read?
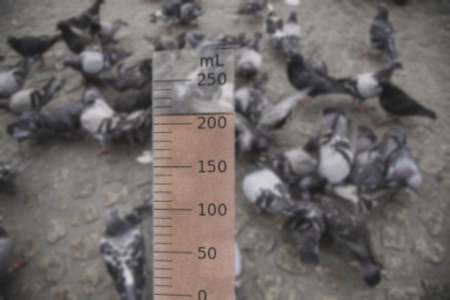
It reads 210 mL
